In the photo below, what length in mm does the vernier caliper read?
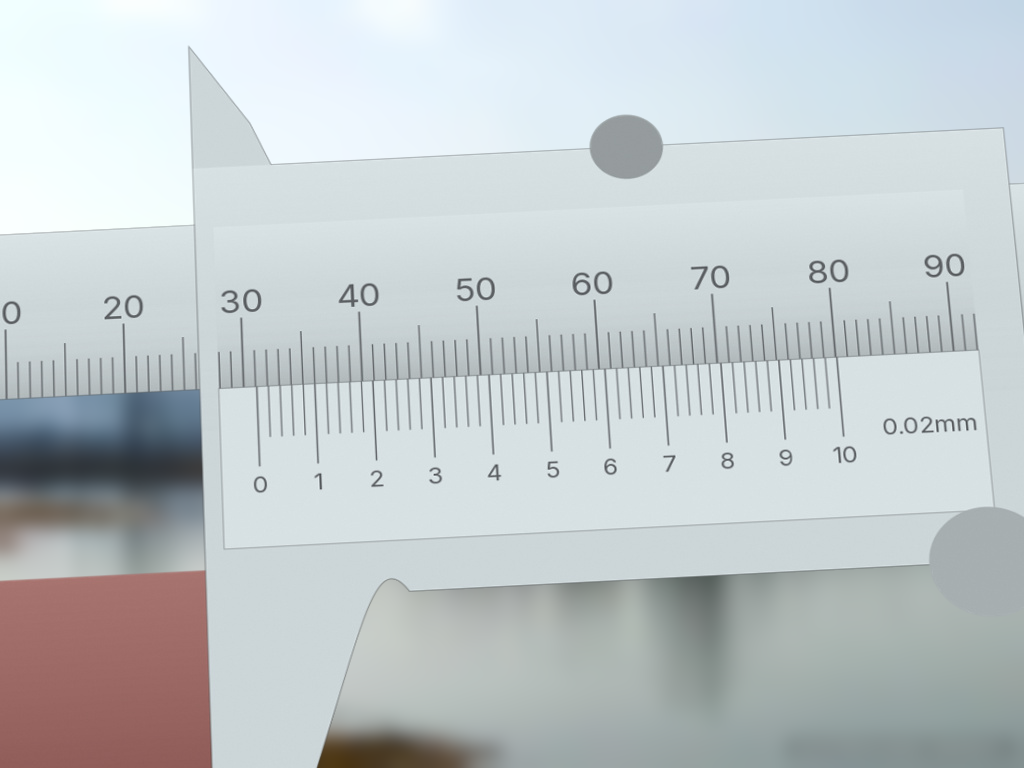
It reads 31.1 mm
